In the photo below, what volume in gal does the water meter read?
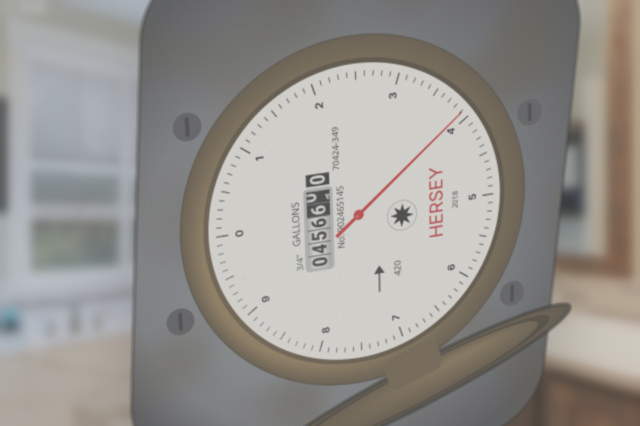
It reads 456603.9 gal
